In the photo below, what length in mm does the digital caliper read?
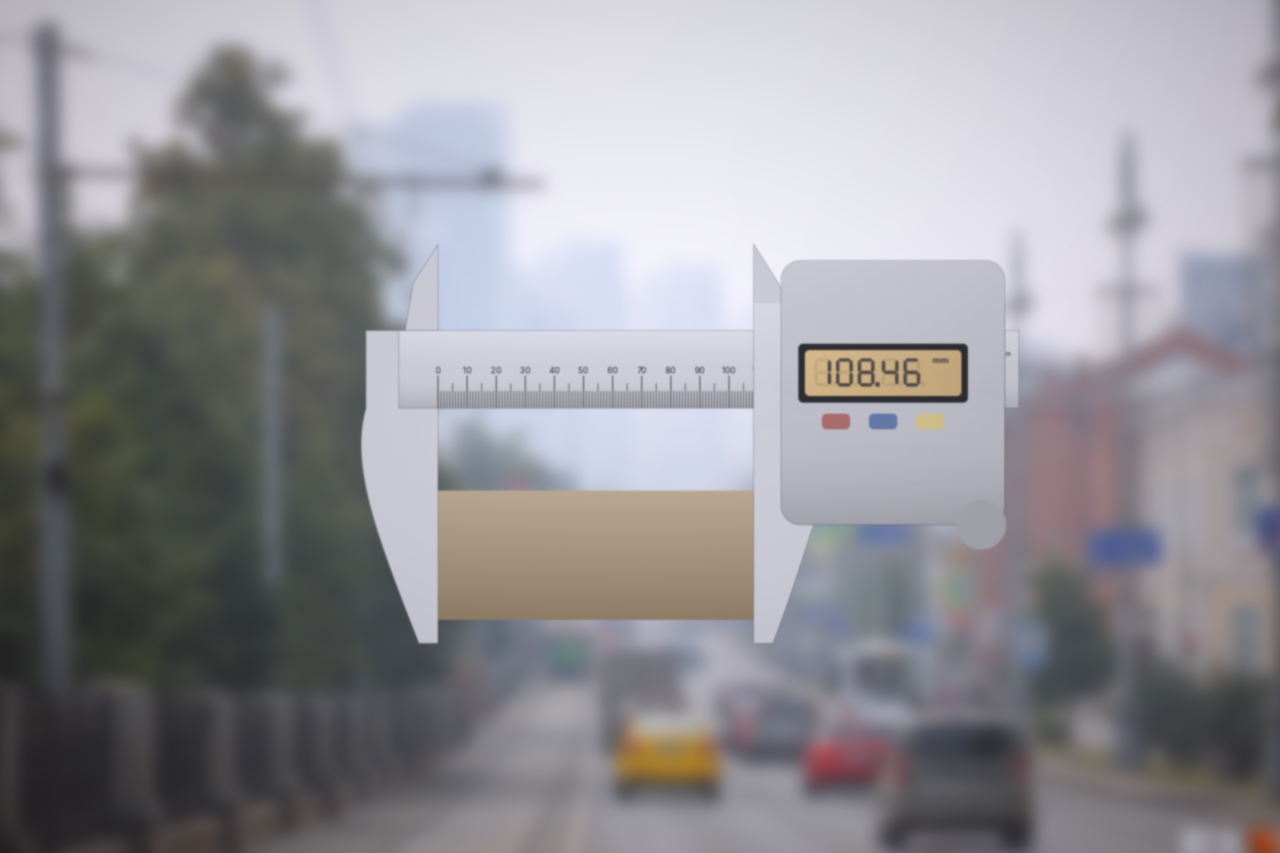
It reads 108.46 mm
